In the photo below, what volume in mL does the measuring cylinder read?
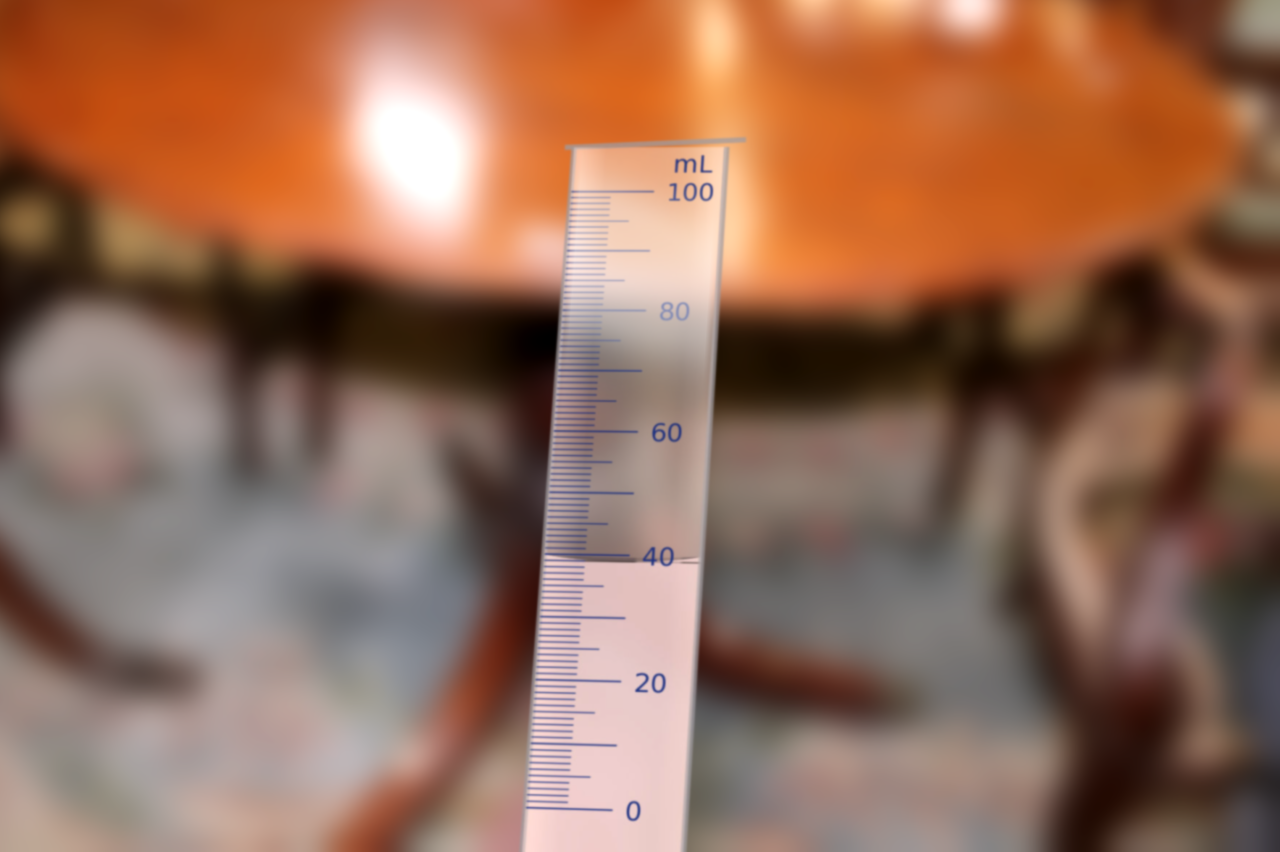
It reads 39 mL
